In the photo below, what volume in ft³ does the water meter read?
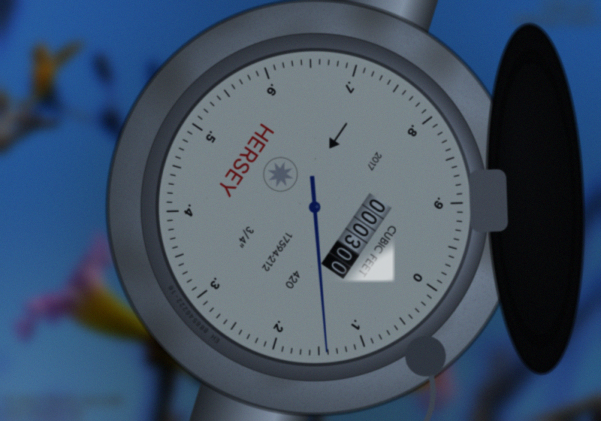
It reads 300.14 ft³
